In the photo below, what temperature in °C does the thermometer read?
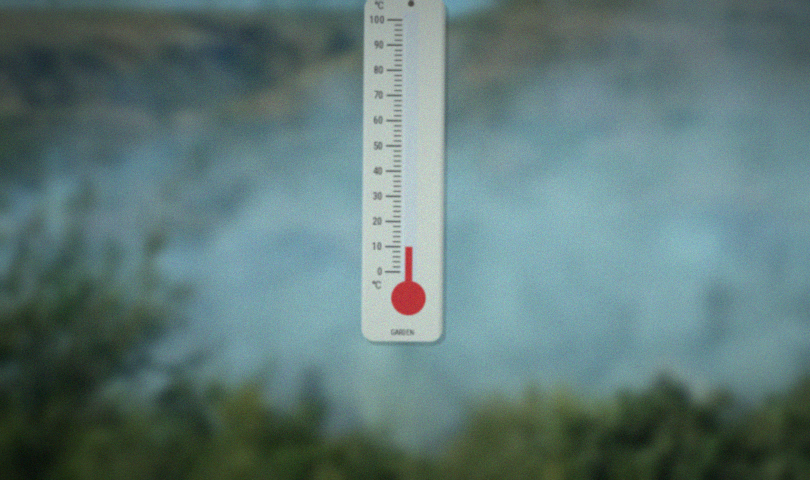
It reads 10 °C
